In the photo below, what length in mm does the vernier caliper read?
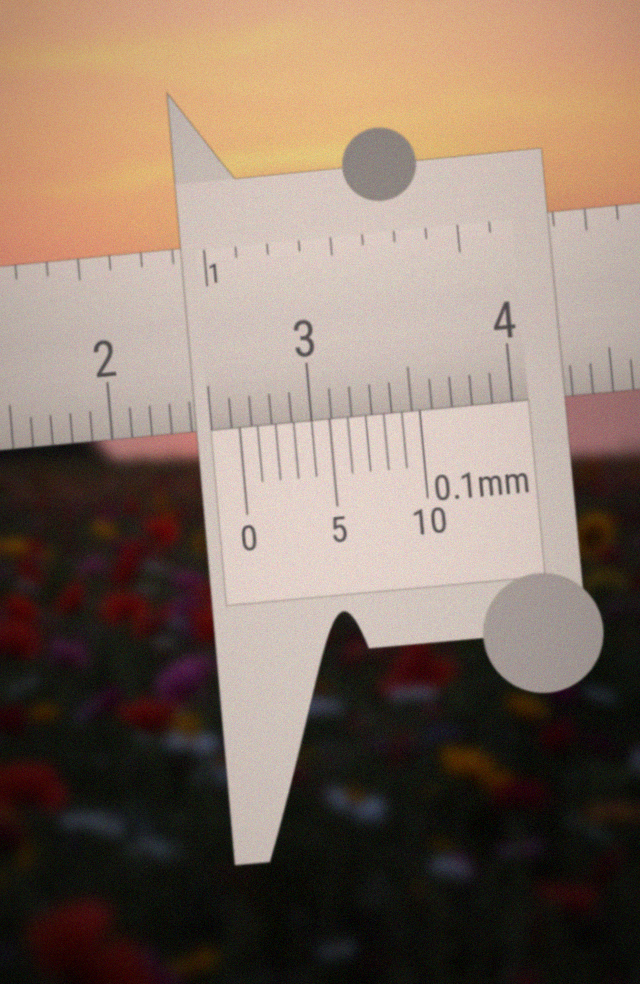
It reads 26.4 mm
